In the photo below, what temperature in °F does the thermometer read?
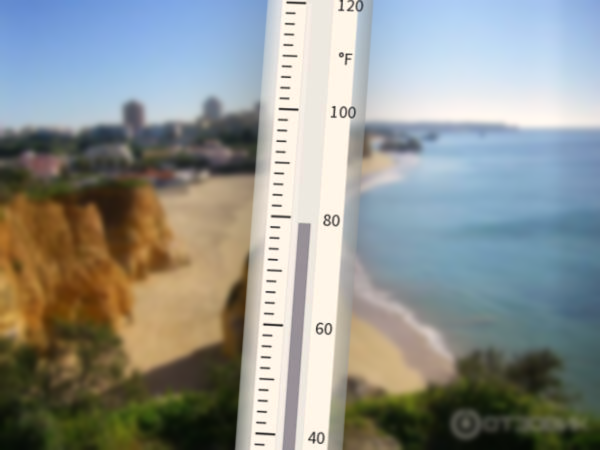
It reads 79 °F
